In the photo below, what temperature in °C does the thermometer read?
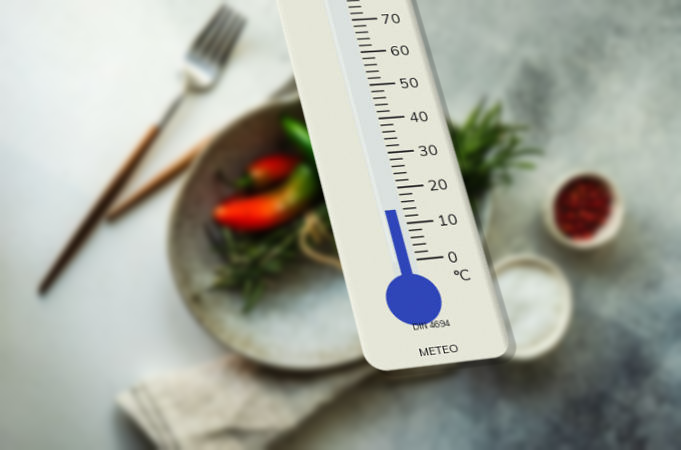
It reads 14 °C
